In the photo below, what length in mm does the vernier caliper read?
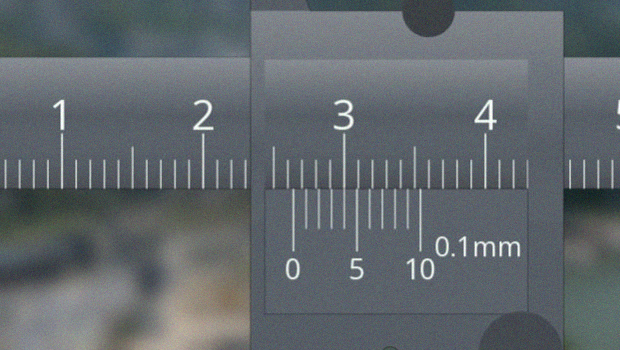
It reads 26.4 mm
